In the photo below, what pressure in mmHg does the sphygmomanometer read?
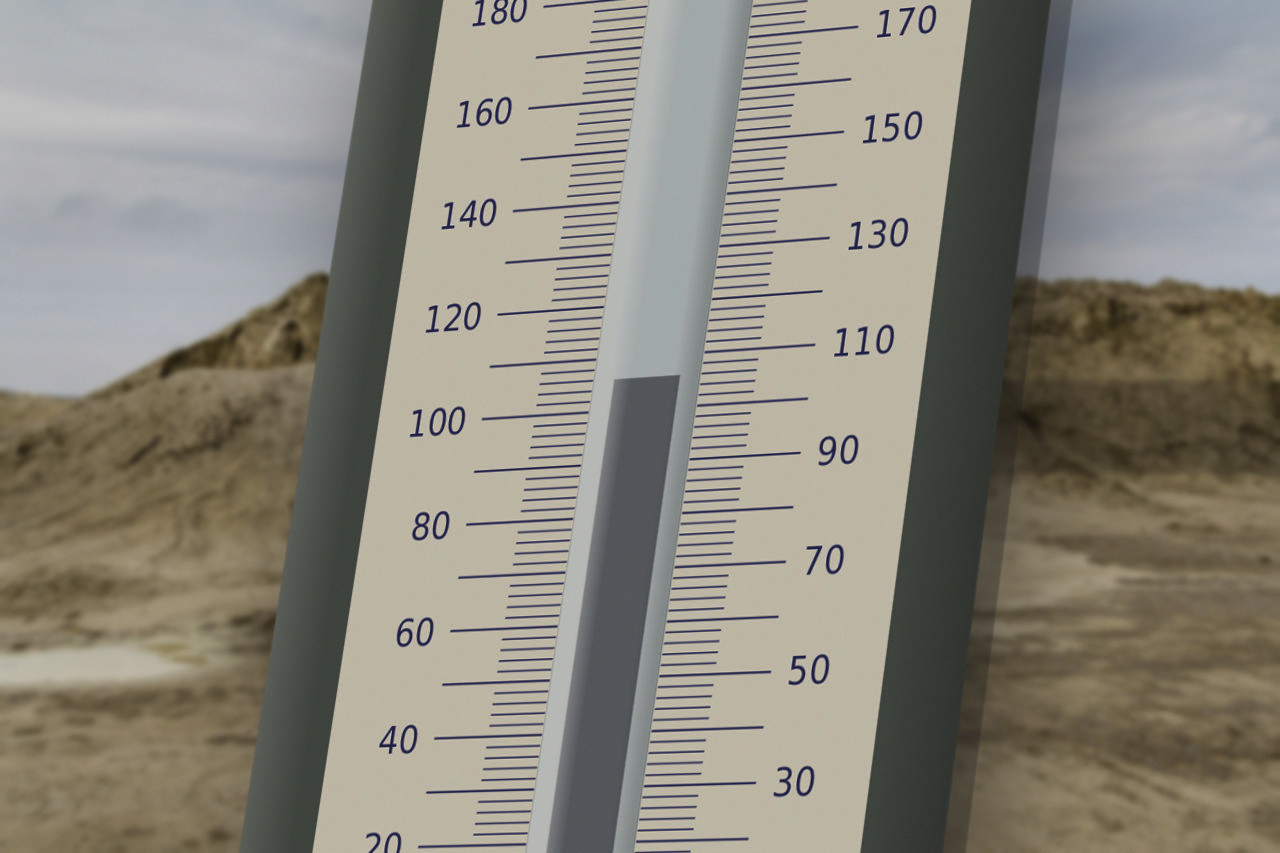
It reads 106 mmHg
